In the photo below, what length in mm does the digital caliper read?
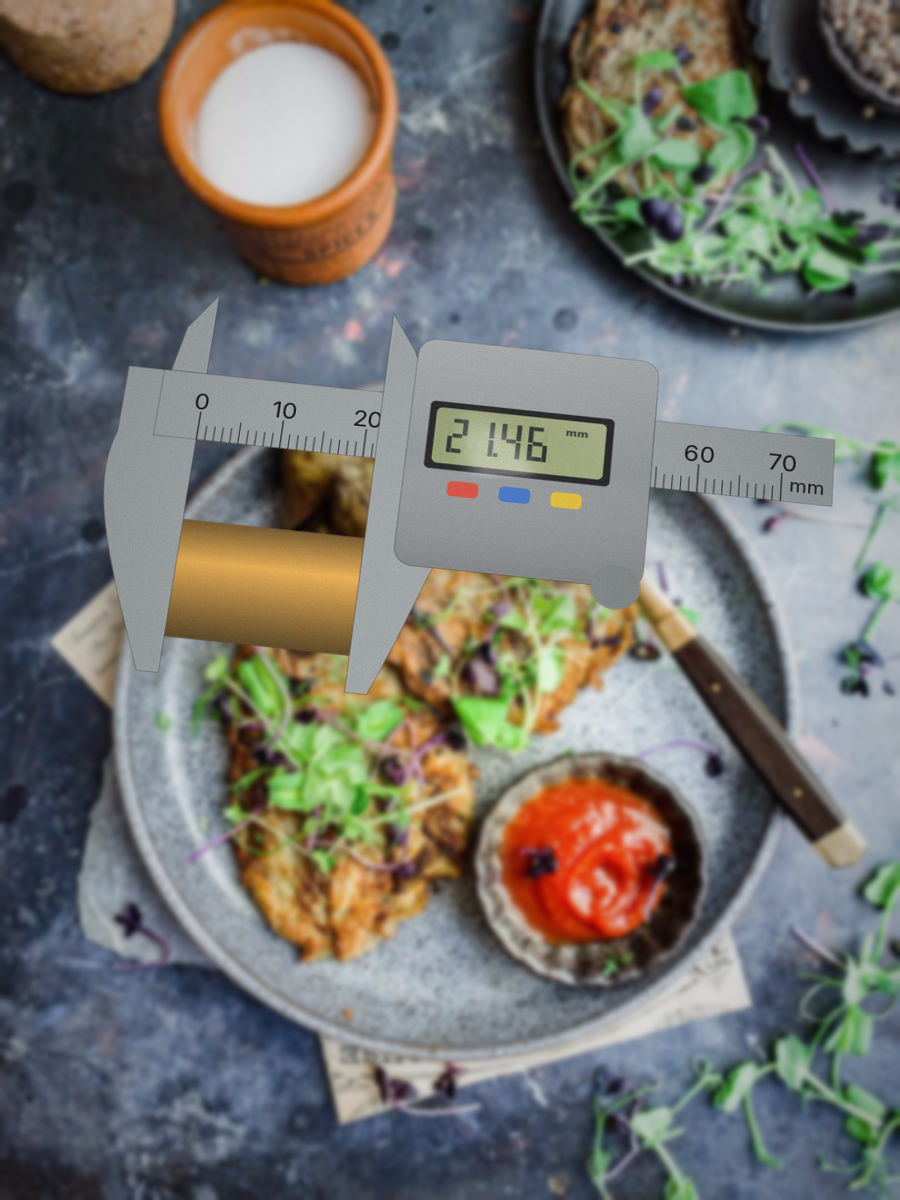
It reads 21.46 mm
